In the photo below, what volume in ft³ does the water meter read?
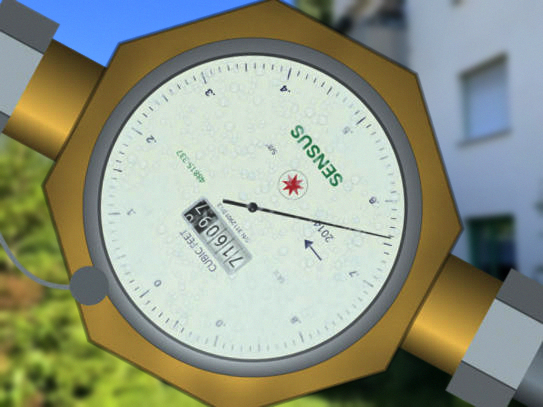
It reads 716096.64 ft³
